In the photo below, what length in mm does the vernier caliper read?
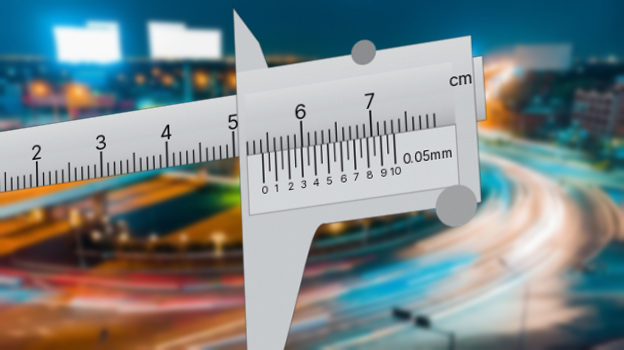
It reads 54.2 mm
